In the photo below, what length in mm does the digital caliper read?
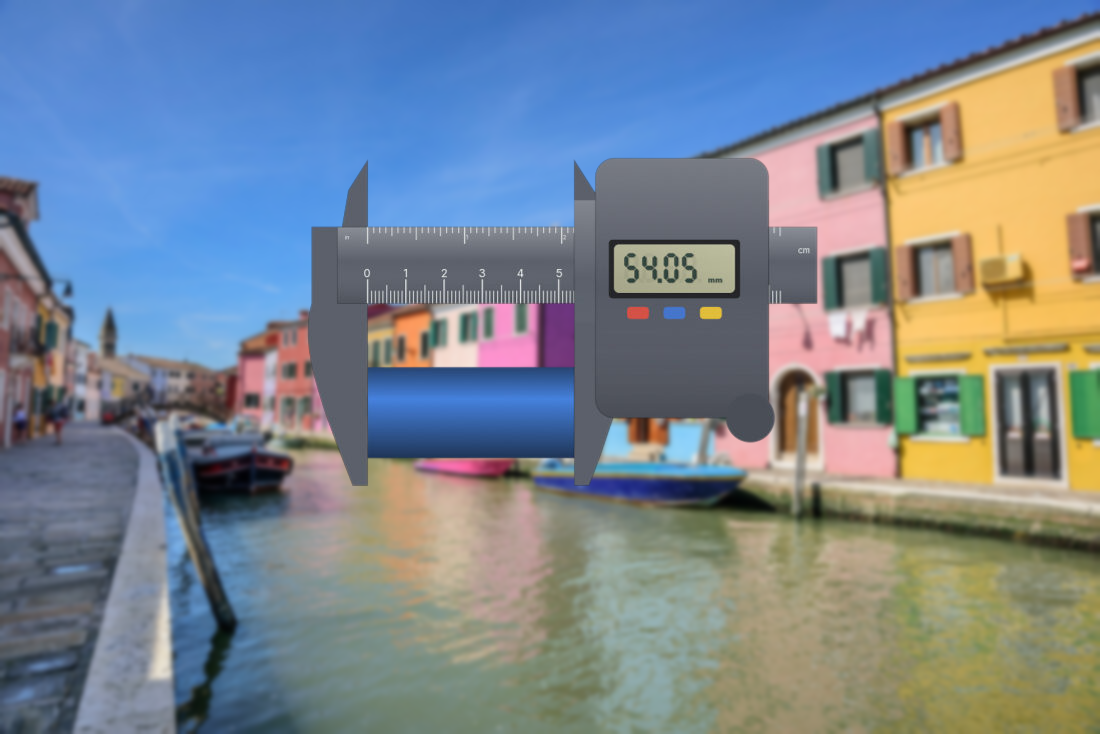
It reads 54.05 mm
